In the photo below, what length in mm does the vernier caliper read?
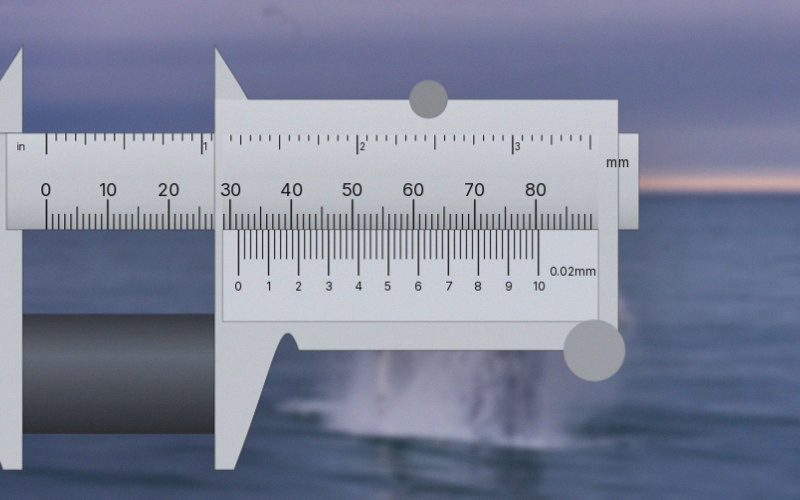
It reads 31.4 mm
